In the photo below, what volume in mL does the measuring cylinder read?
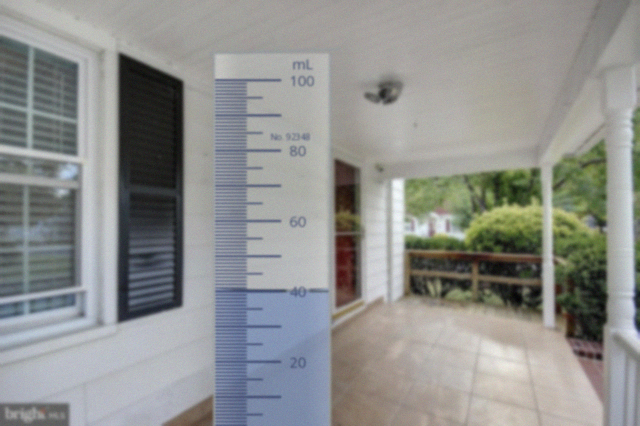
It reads 40 mL
